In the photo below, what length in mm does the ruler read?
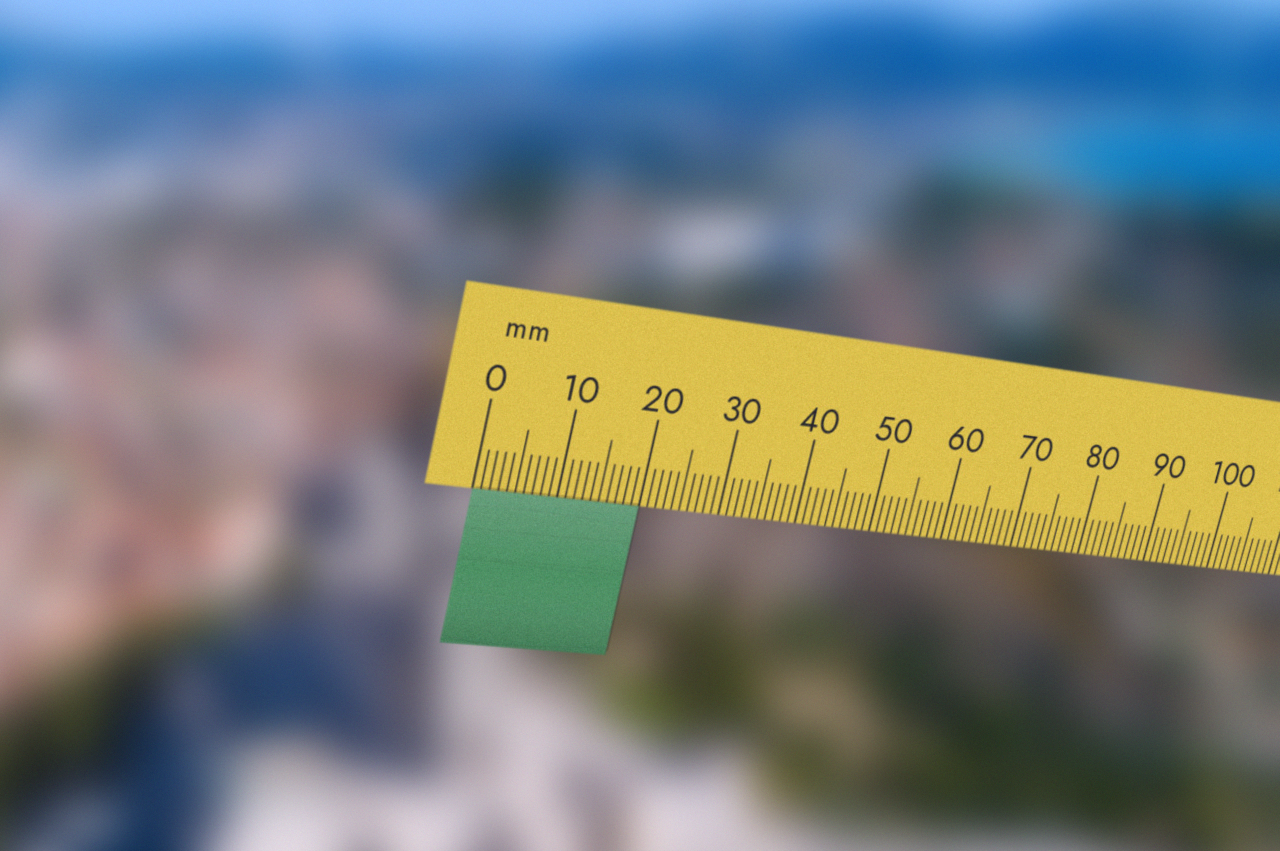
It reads 20 mm
